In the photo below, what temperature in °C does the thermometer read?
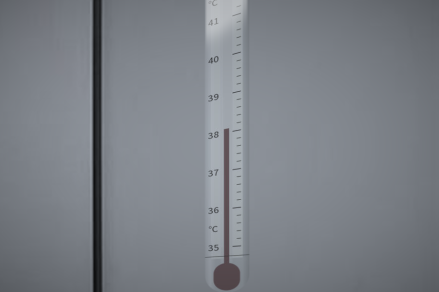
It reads 38.1 °C
